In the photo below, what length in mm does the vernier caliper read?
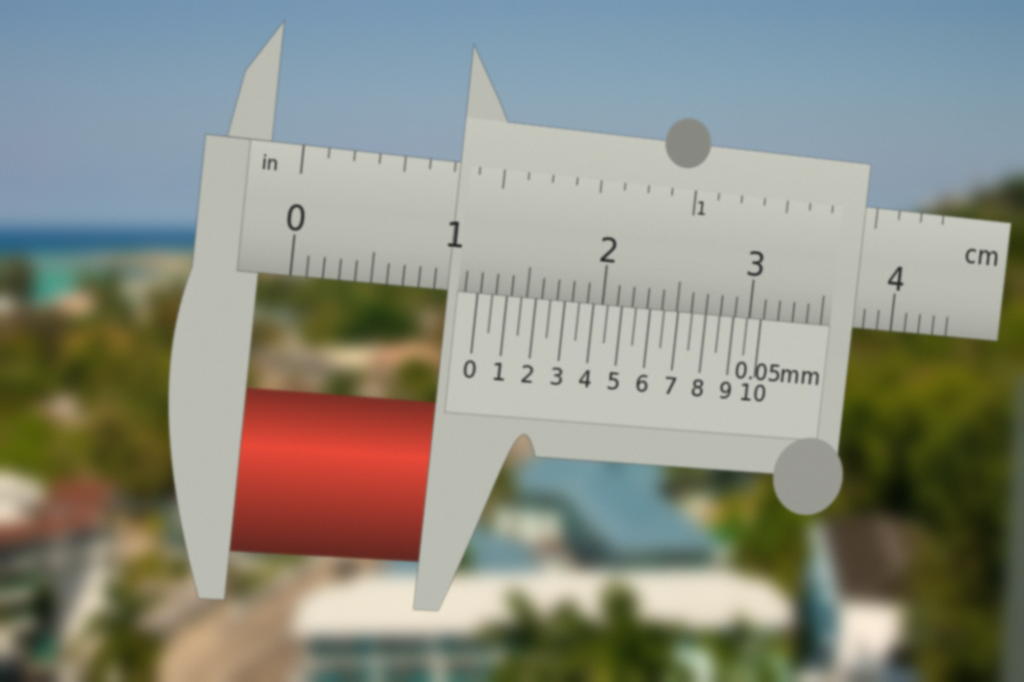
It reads 11.8 mm
